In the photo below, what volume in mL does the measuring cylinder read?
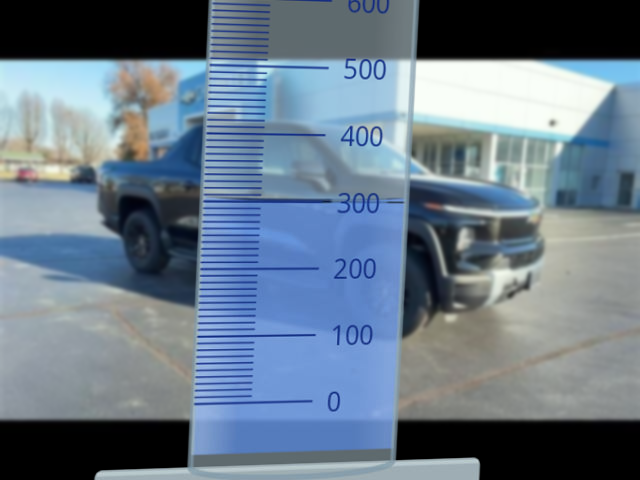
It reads 300 mL
